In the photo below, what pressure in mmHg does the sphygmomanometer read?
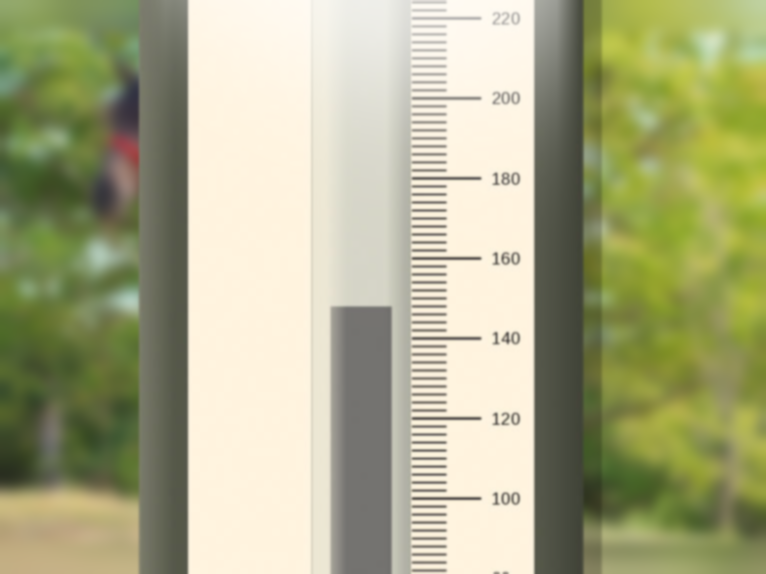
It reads 148 mmHg
